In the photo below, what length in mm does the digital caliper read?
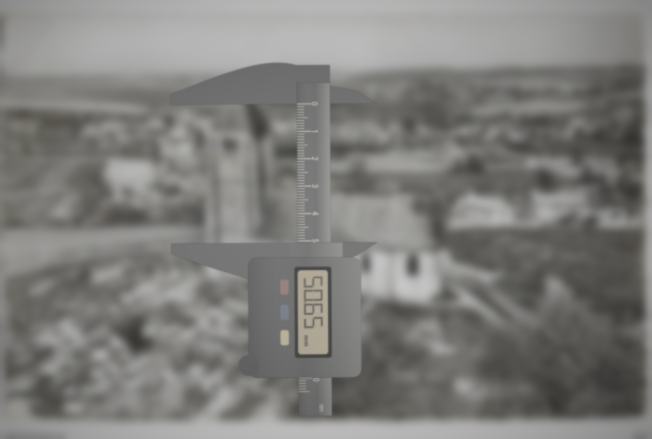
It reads 50.65 mm
